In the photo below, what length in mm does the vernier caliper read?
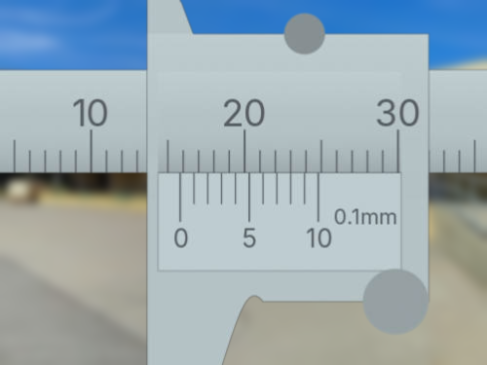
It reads 15.8 mm
